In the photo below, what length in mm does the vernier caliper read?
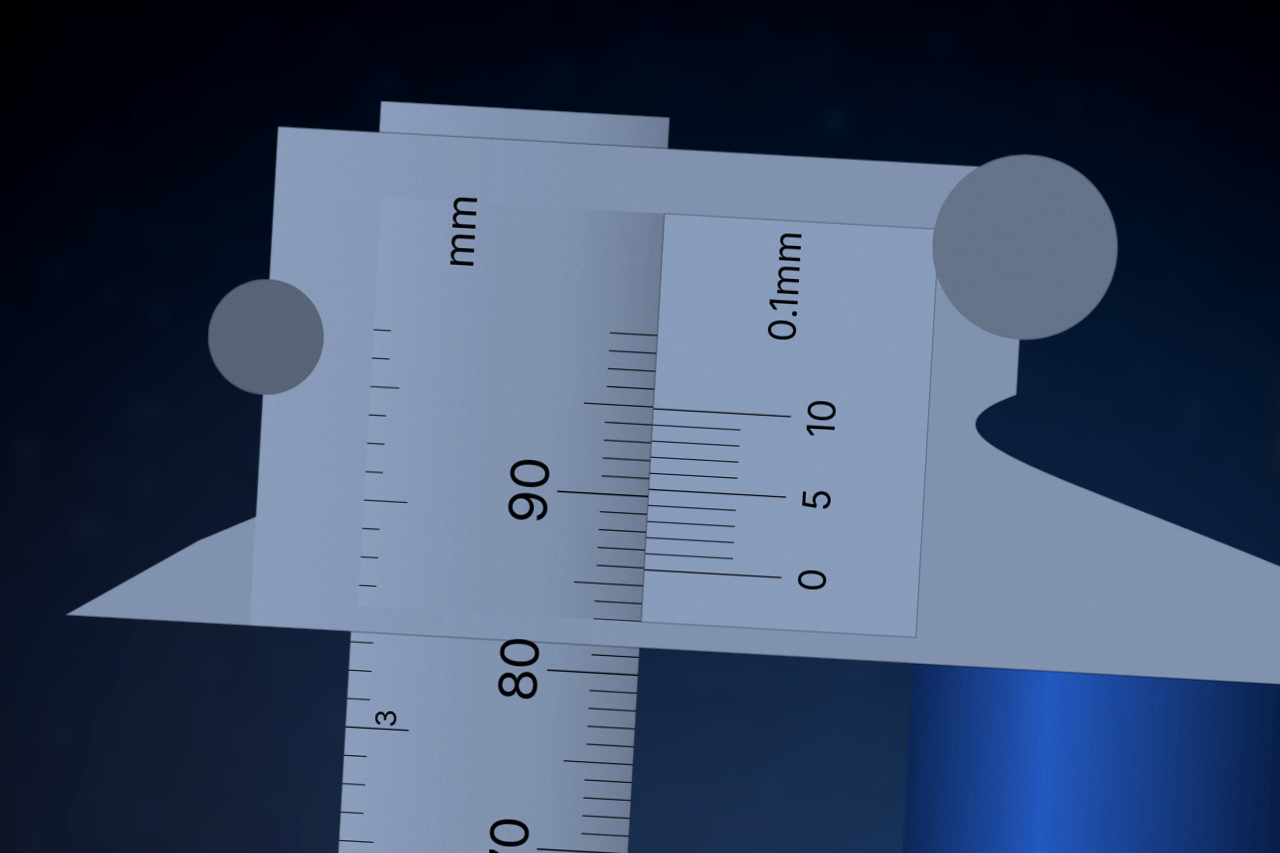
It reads 85.9 mm
